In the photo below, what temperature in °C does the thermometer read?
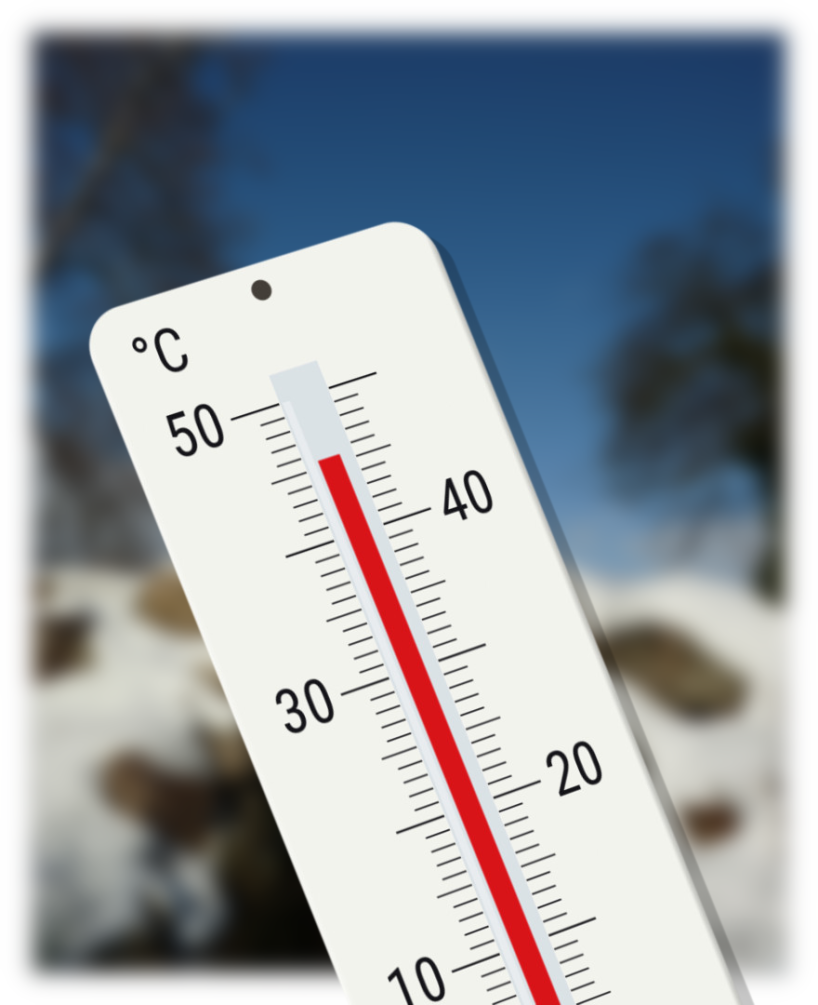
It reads 45.5 °C
